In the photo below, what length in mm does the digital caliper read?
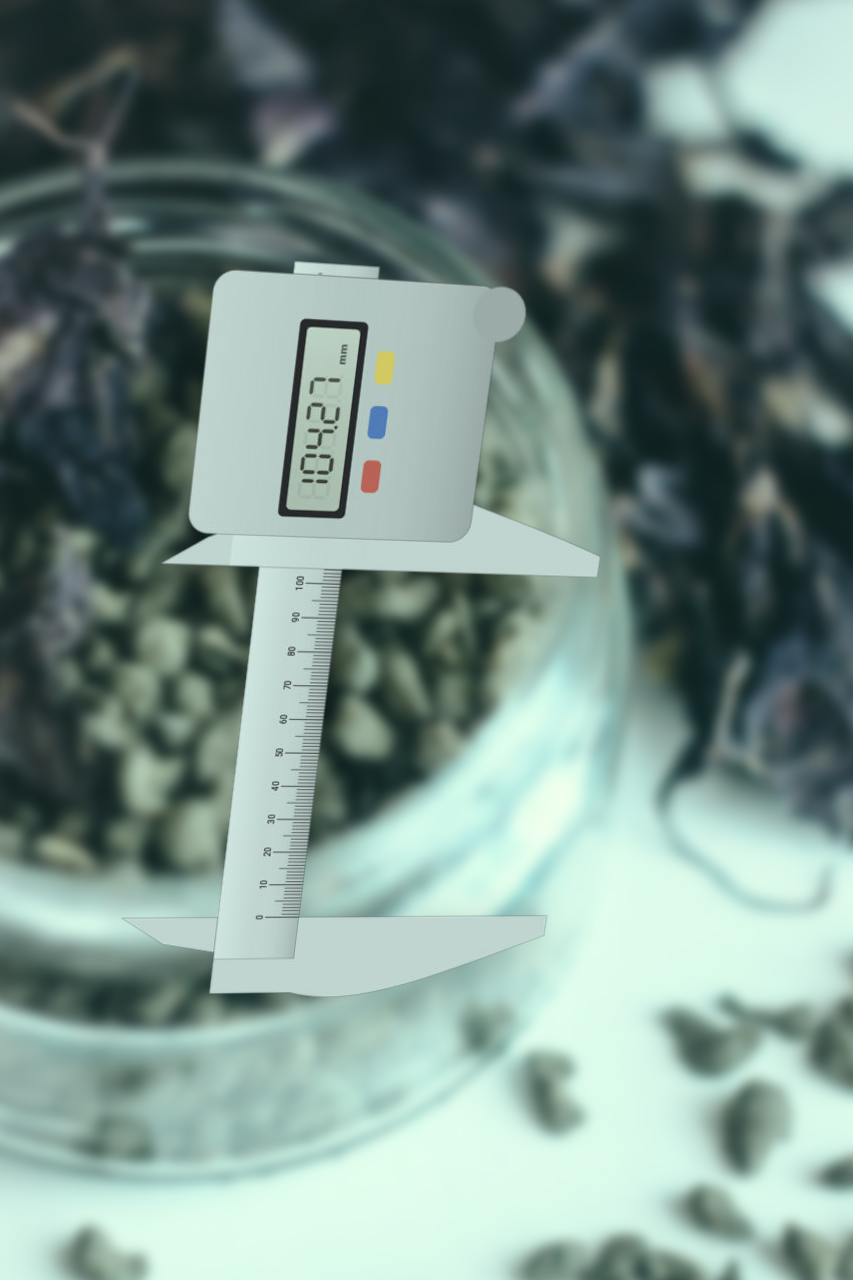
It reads 104.27 mm
